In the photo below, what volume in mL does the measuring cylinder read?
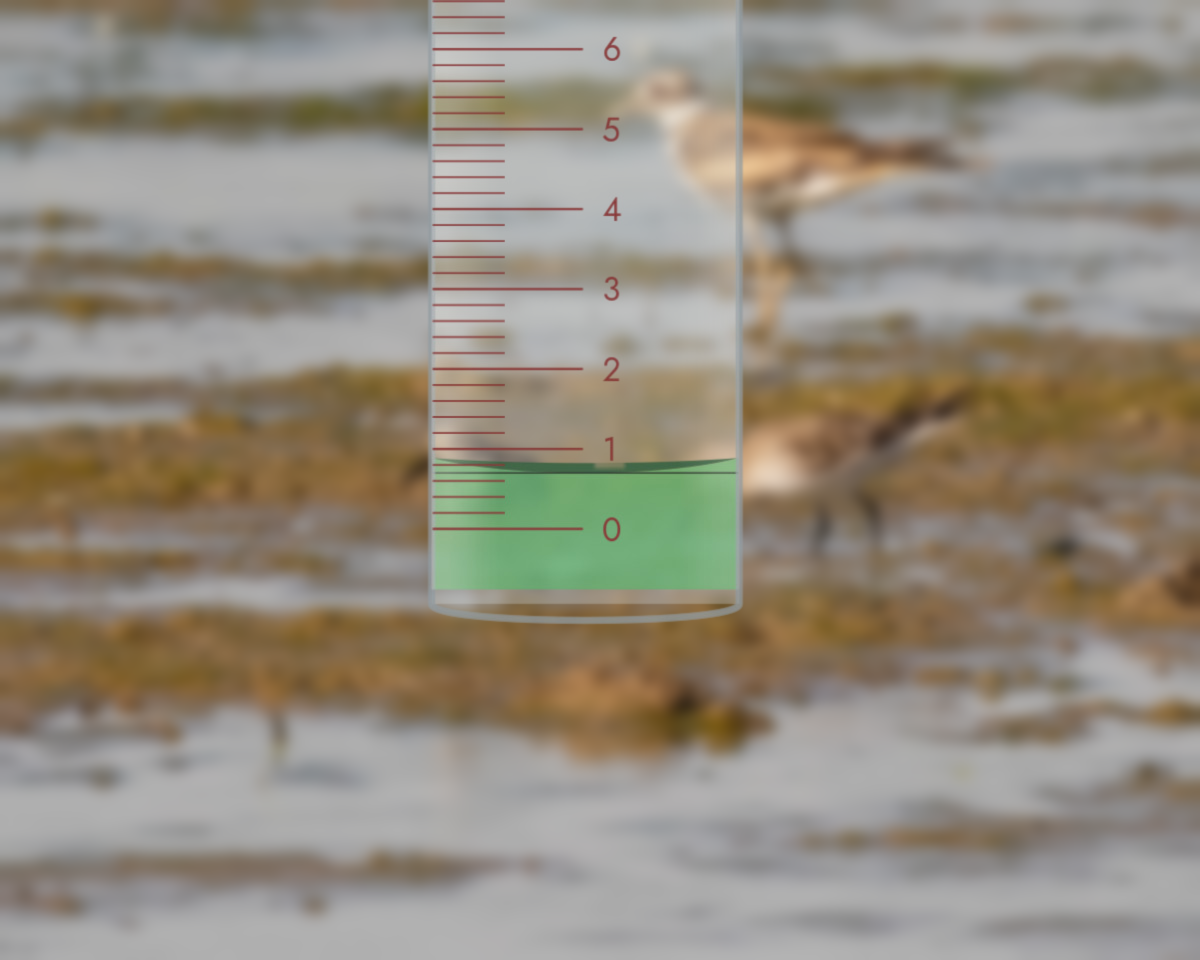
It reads 0.7 mL
